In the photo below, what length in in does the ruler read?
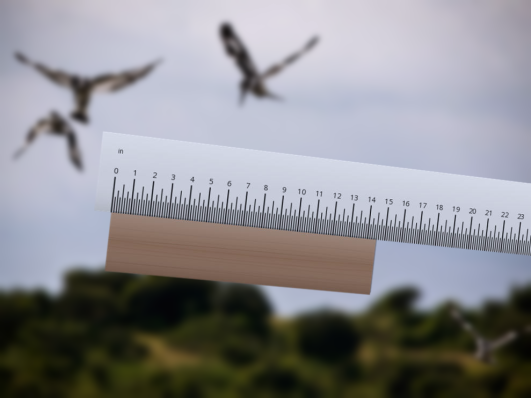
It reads 14.5 in
